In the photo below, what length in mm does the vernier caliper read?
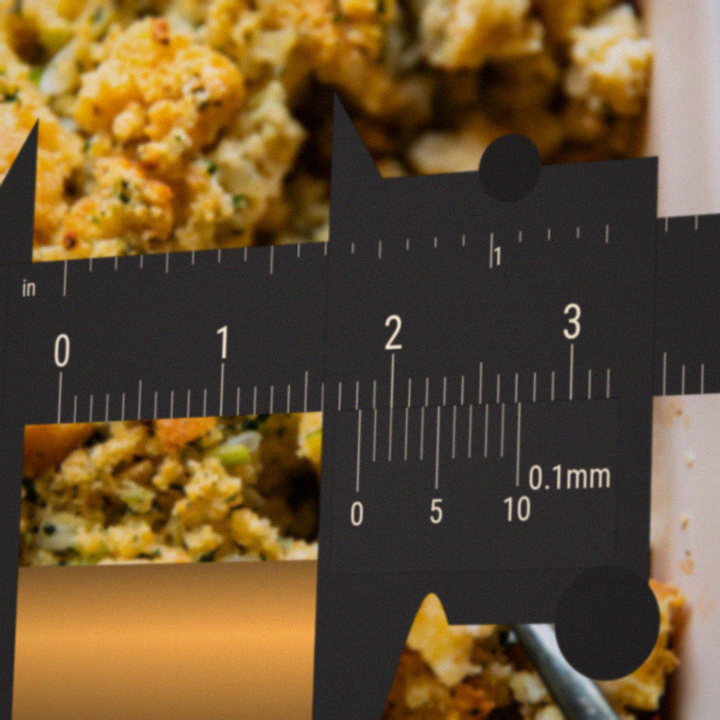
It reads 18.2 mm
